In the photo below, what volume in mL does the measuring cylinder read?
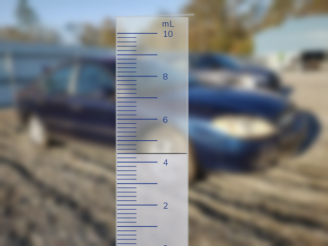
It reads 4.4 mL
